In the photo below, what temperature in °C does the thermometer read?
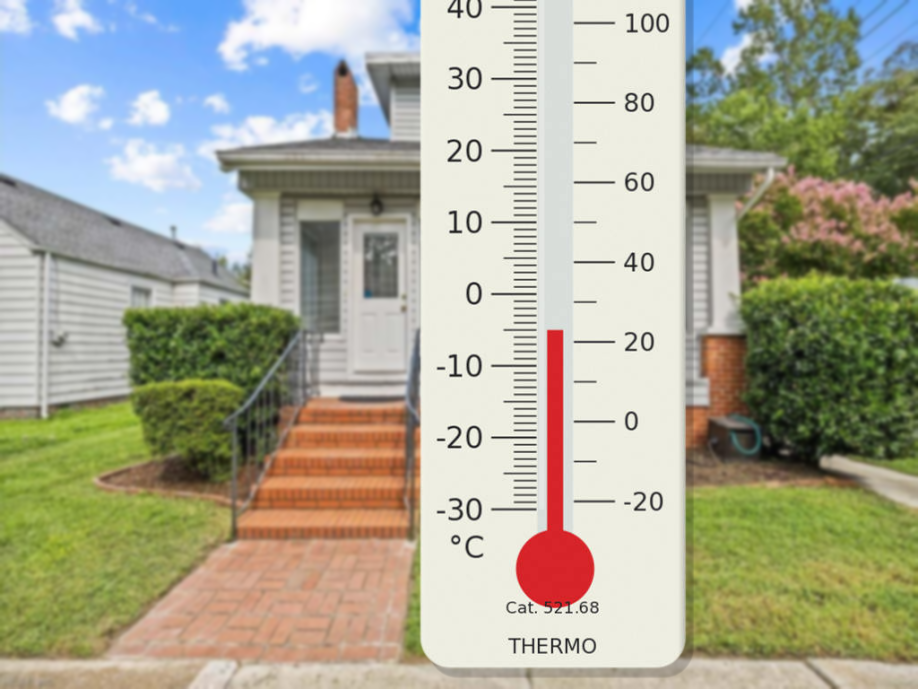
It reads -5 °C
